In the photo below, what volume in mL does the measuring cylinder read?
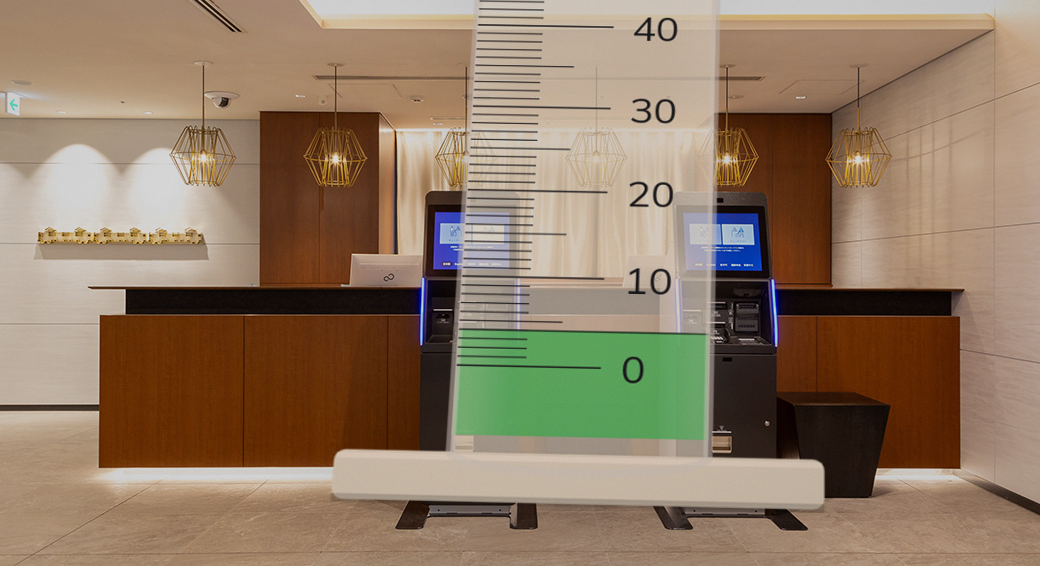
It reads 4 mL
